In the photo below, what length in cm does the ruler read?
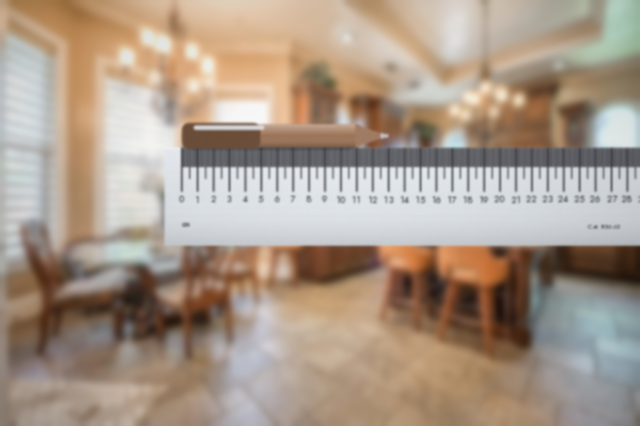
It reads 13 cm
